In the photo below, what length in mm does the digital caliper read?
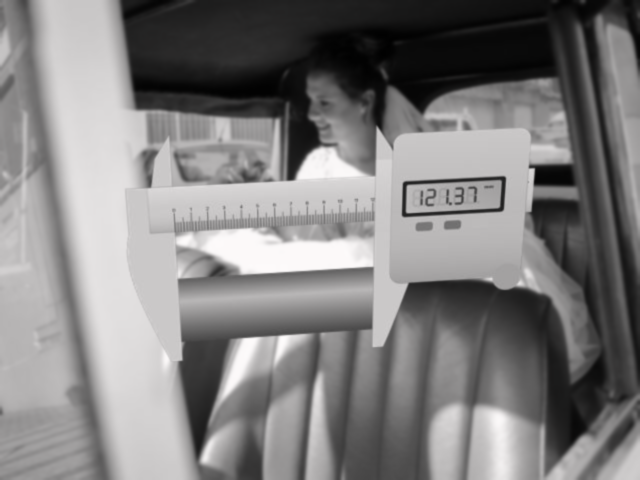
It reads 121.37 mm
